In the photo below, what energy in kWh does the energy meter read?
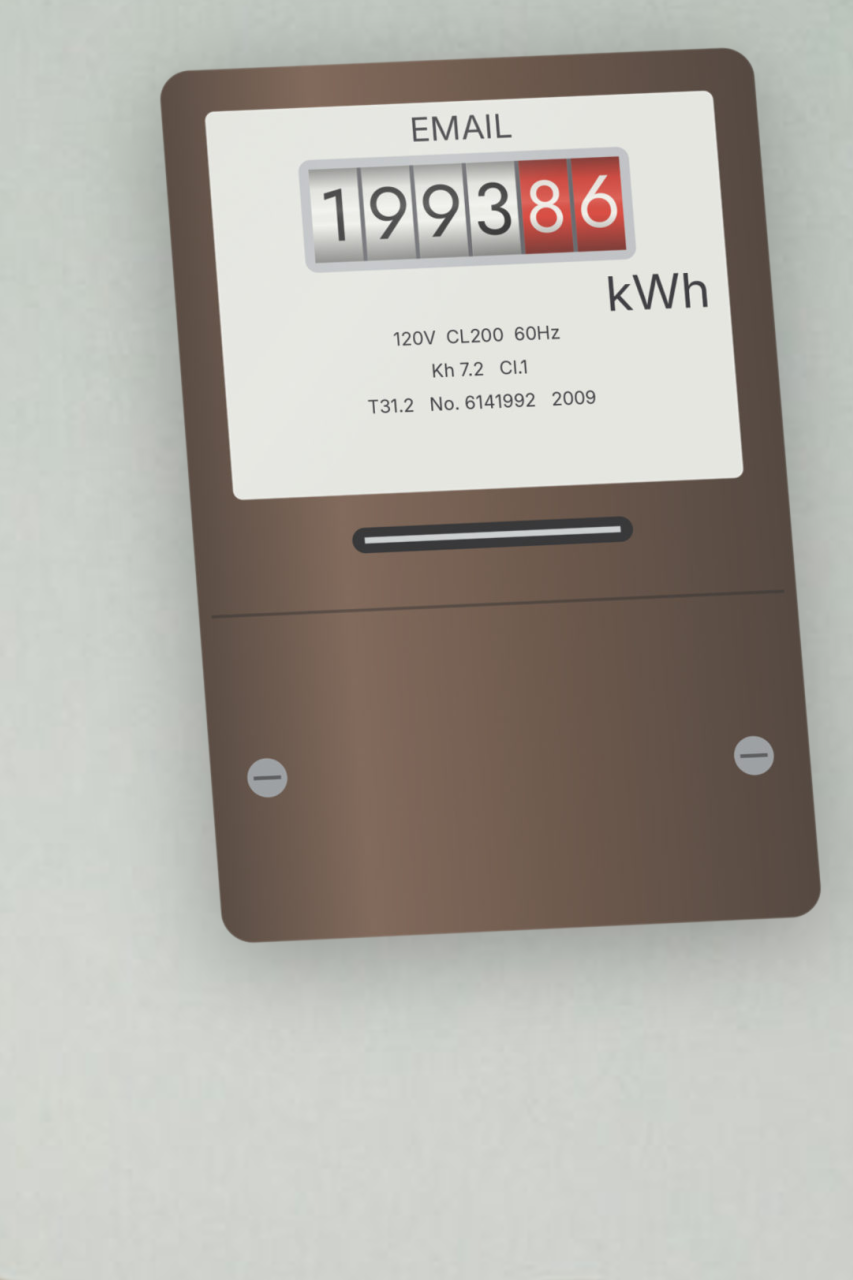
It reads 1993.86 kWh
